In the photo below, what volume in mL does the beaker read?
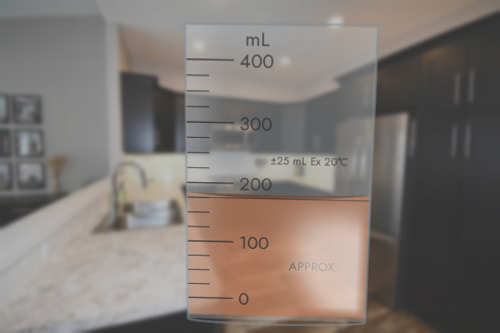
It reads 175 mL
